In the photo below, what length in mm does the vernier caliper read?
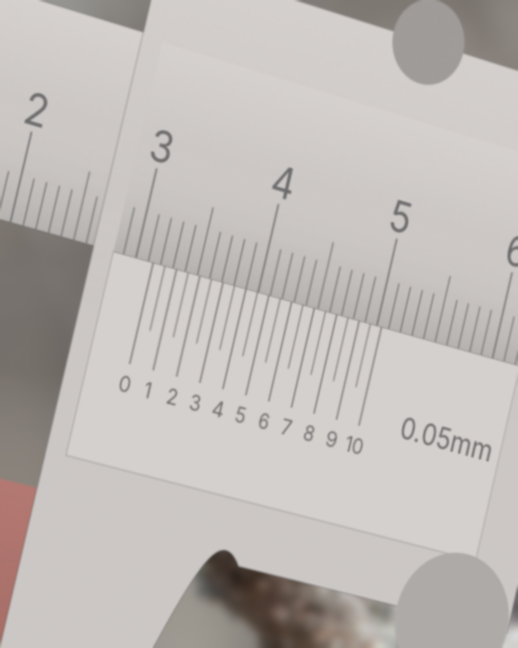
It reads 31.4 mm
